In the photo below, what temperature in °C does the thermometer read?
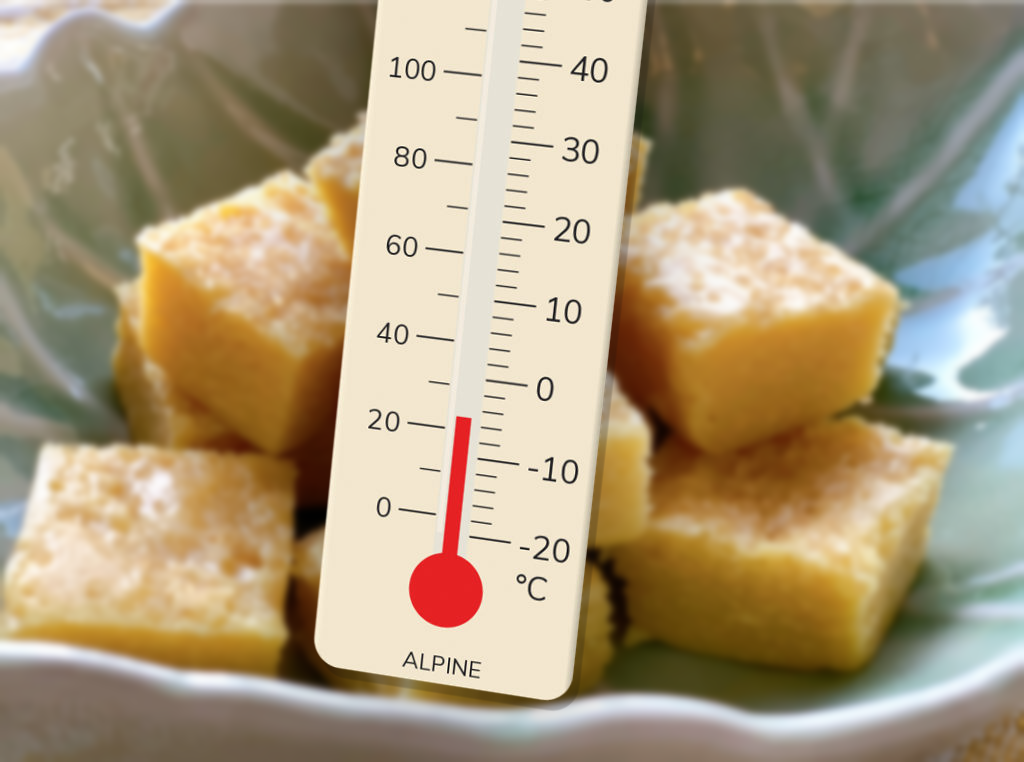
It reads -5 °C
